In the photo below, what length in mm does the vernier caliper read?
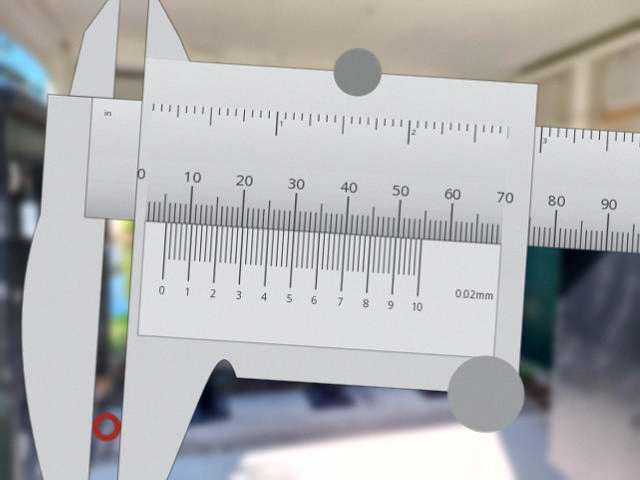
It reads 5.5 mm
